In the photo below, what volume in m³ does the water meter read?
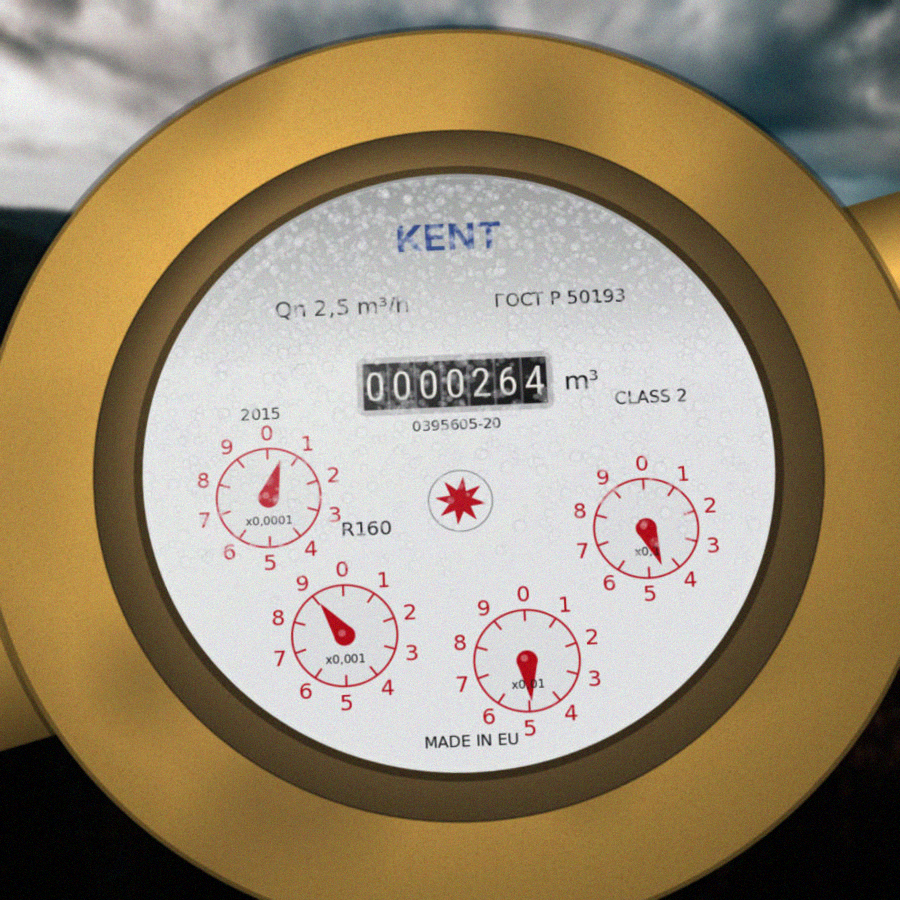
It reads 264.4490 m³
